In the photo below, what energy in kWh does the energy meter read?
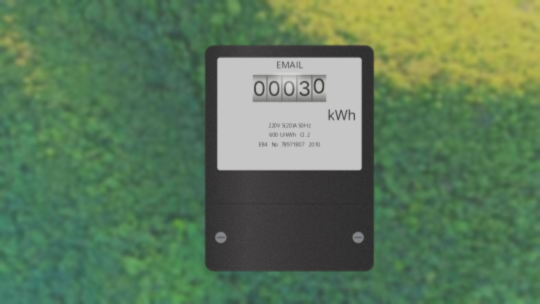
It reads 30 kWh
